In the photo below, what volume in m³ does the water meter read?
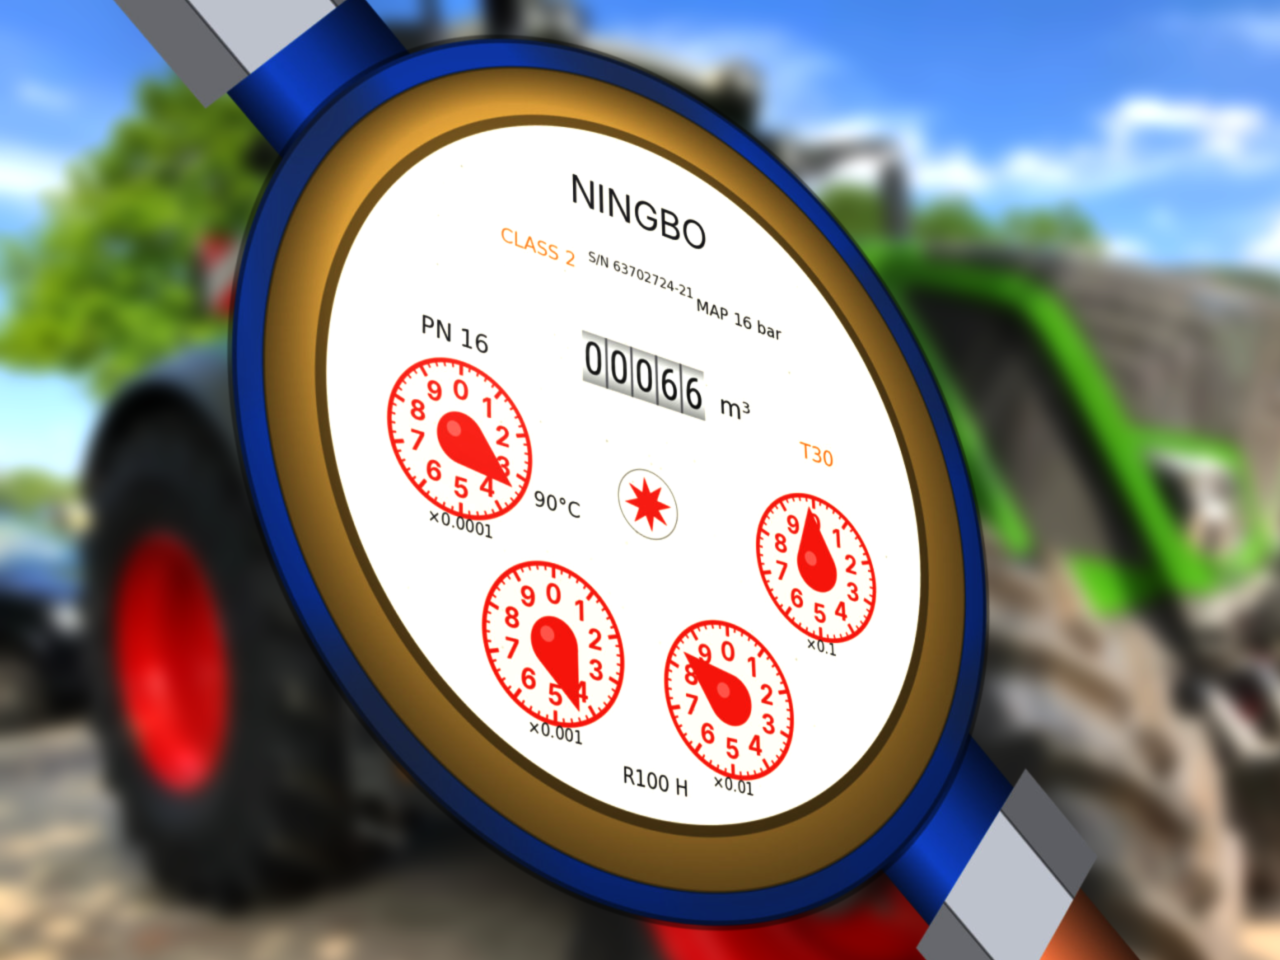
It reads 65.9843 m³
